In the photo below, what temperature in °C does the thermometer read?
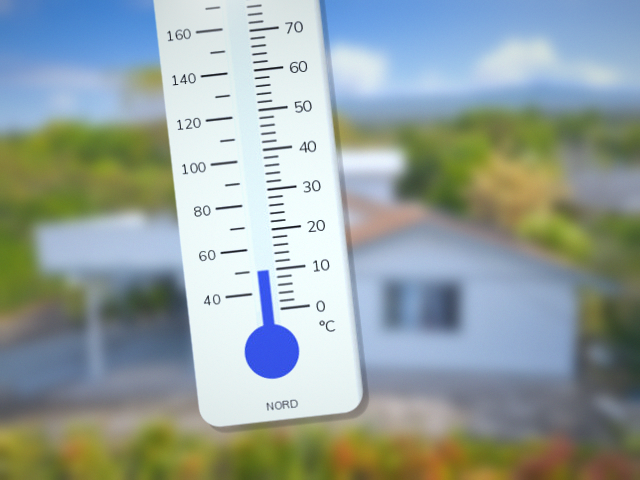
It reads 10 °C
